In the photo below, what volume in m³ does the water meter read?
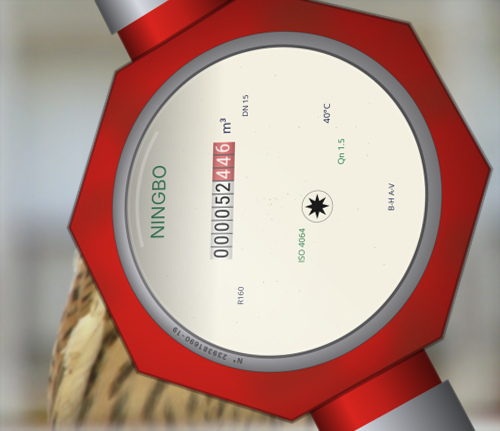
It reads 52.446 m³
